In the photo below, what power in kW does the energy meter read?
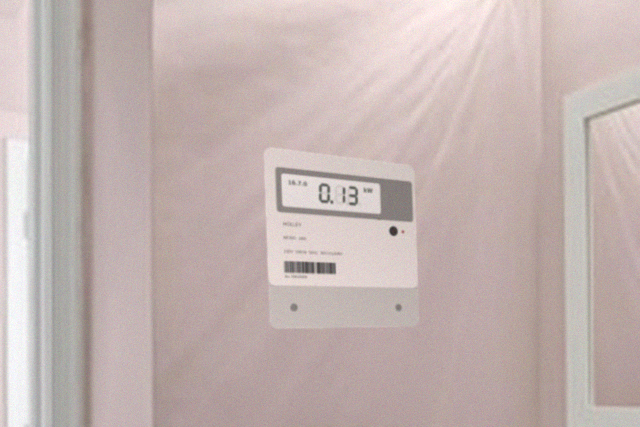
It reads 0.13 kW
